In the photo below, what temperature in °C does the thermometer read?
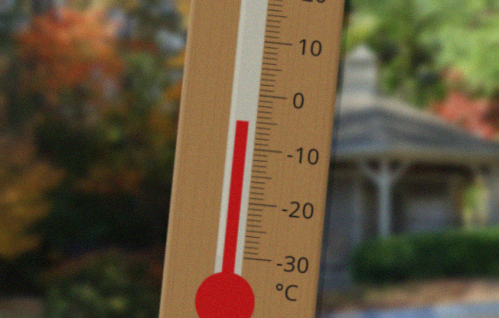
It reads -5 °C
